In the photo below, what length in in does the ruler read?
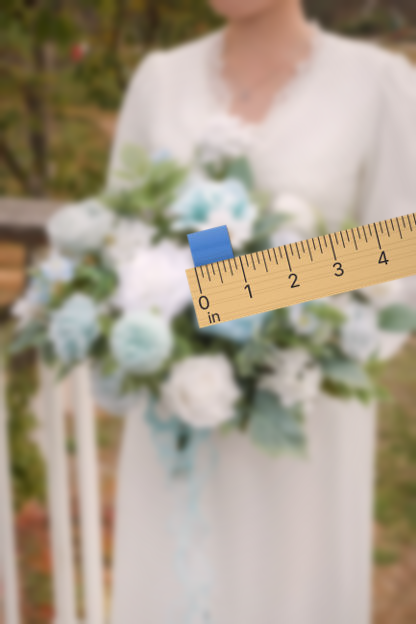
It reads 0.875 in
